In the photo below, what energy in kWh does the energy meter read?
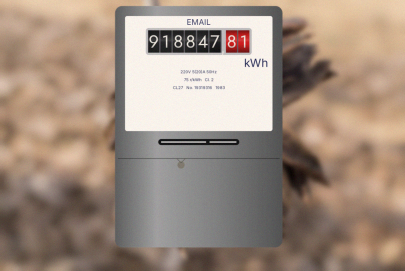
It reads 918847.81 kWh
